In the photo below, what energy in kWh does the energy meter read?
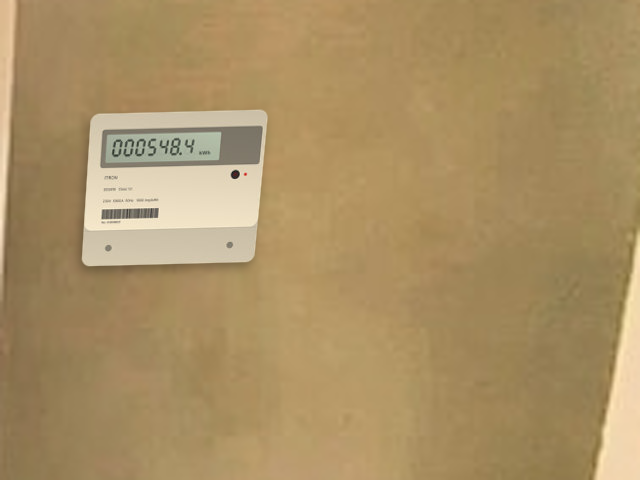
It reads 548.4 kWh
